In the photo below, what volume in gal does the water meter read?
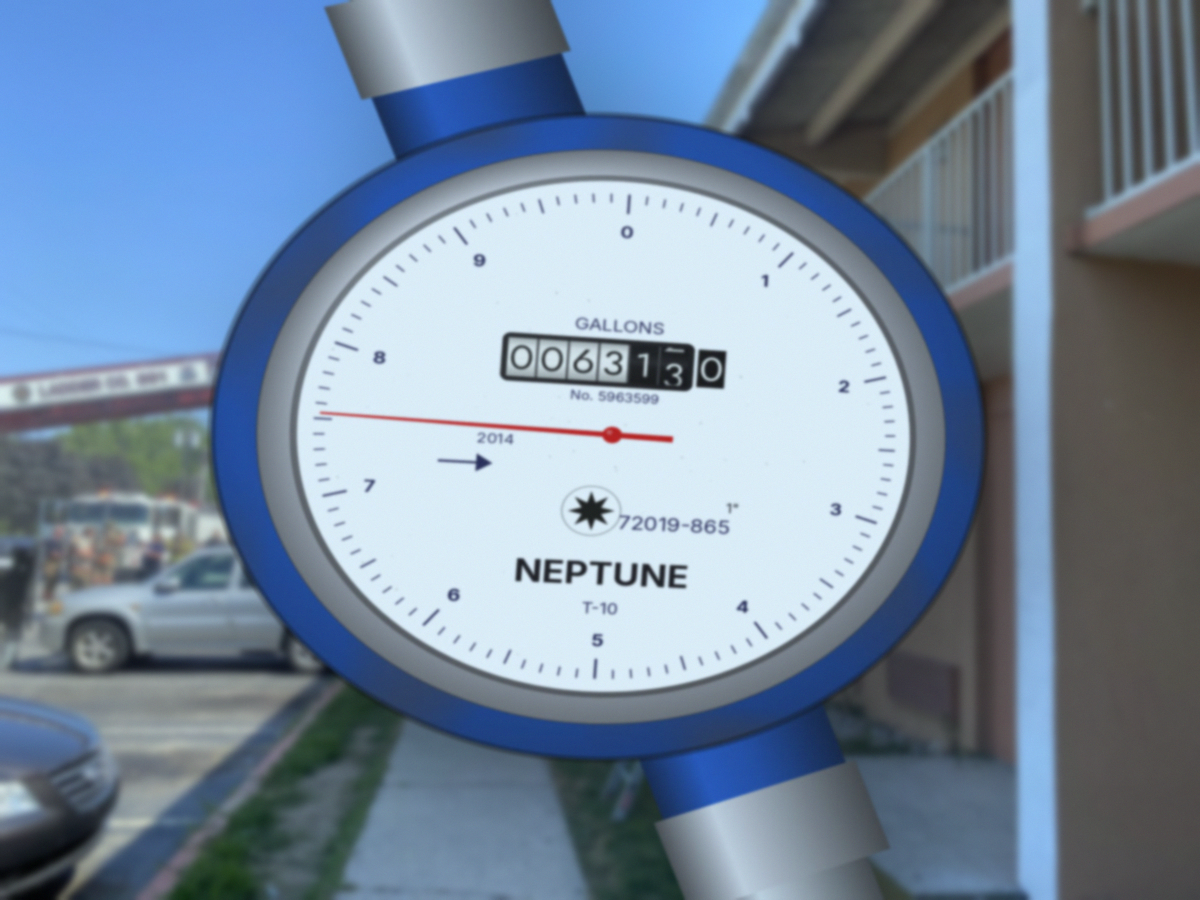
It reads 63127.5 gal
